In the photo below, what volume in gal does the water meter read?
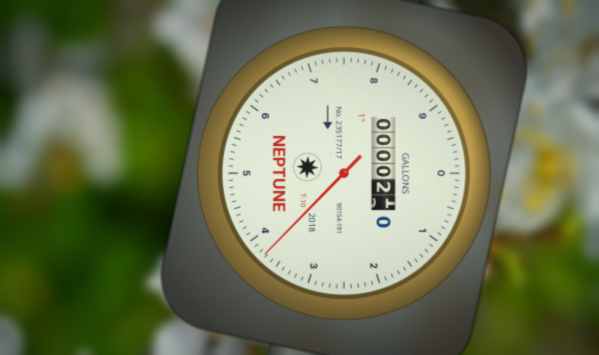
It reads 213.7 gal
